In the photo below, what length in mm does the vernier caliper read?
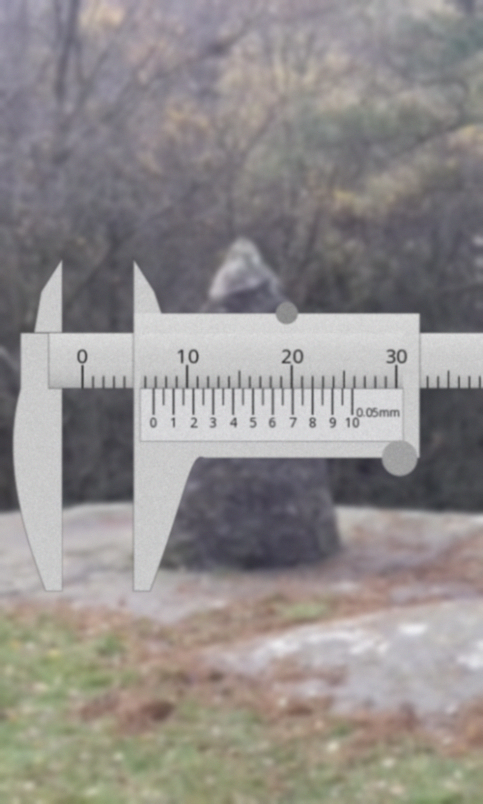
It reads 6.8 mm
